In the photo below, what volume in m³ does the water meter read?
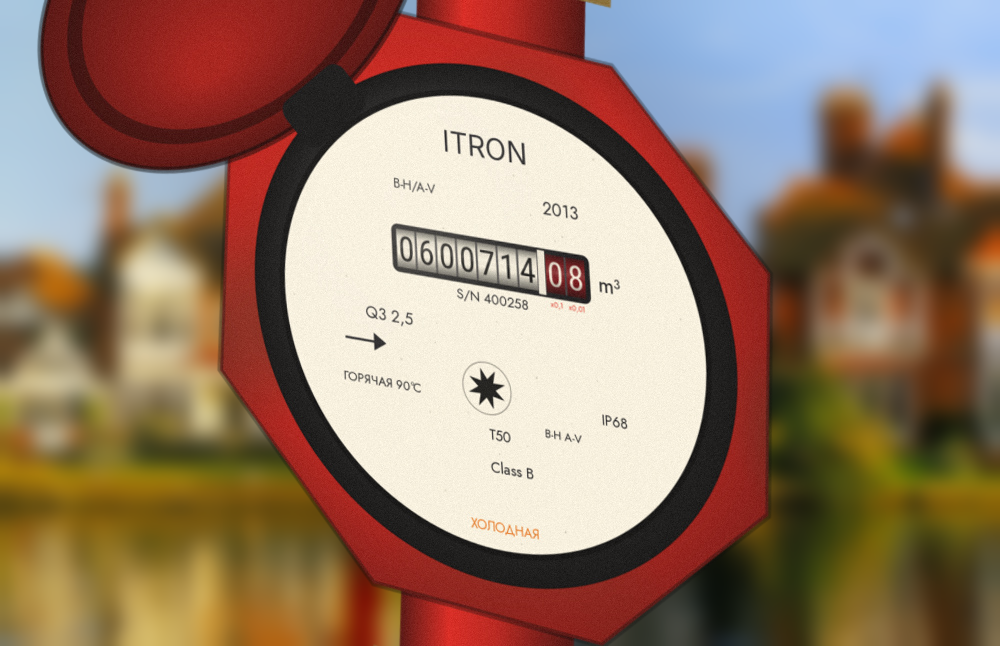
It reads 600714.08 m³
